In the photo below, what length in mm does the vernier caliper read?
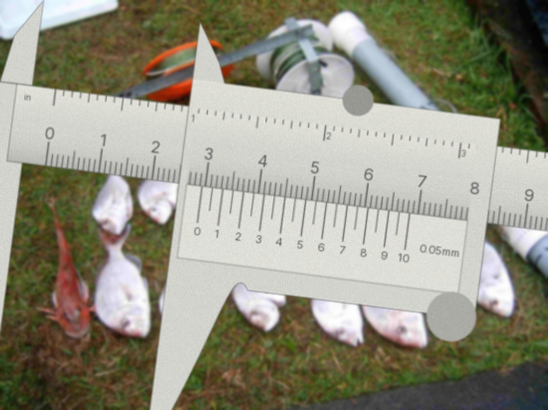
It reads 29.4 mm
